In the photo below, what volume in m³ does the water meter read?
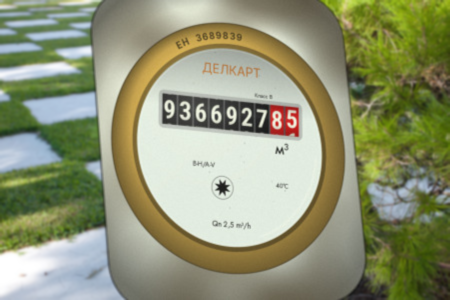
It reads 9366927.85 m³
